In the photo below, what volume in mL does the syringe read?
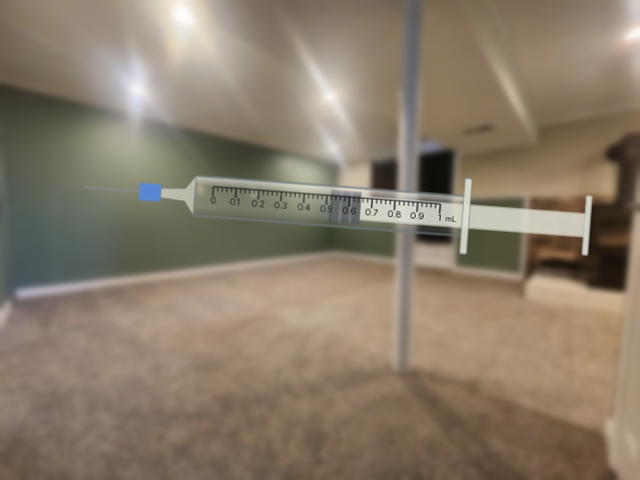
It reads 0.52 mL
